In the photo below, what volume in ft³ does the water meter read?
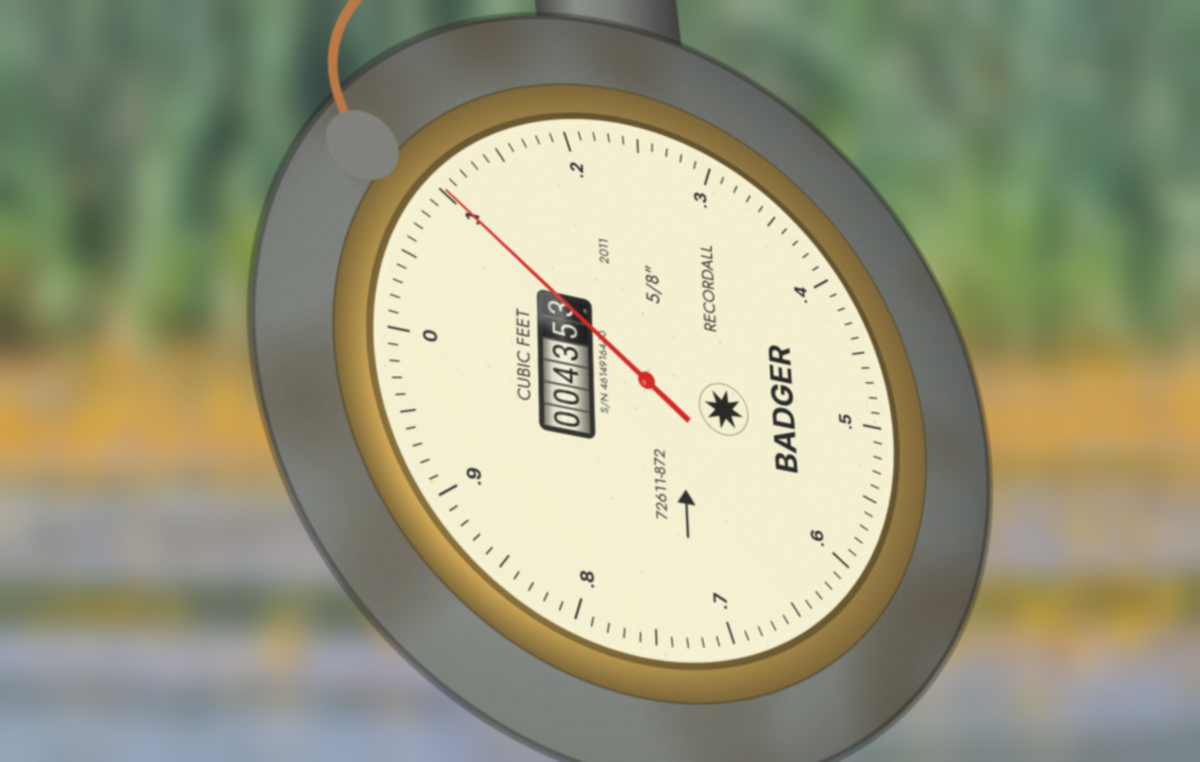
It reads 4353.10 ft³
